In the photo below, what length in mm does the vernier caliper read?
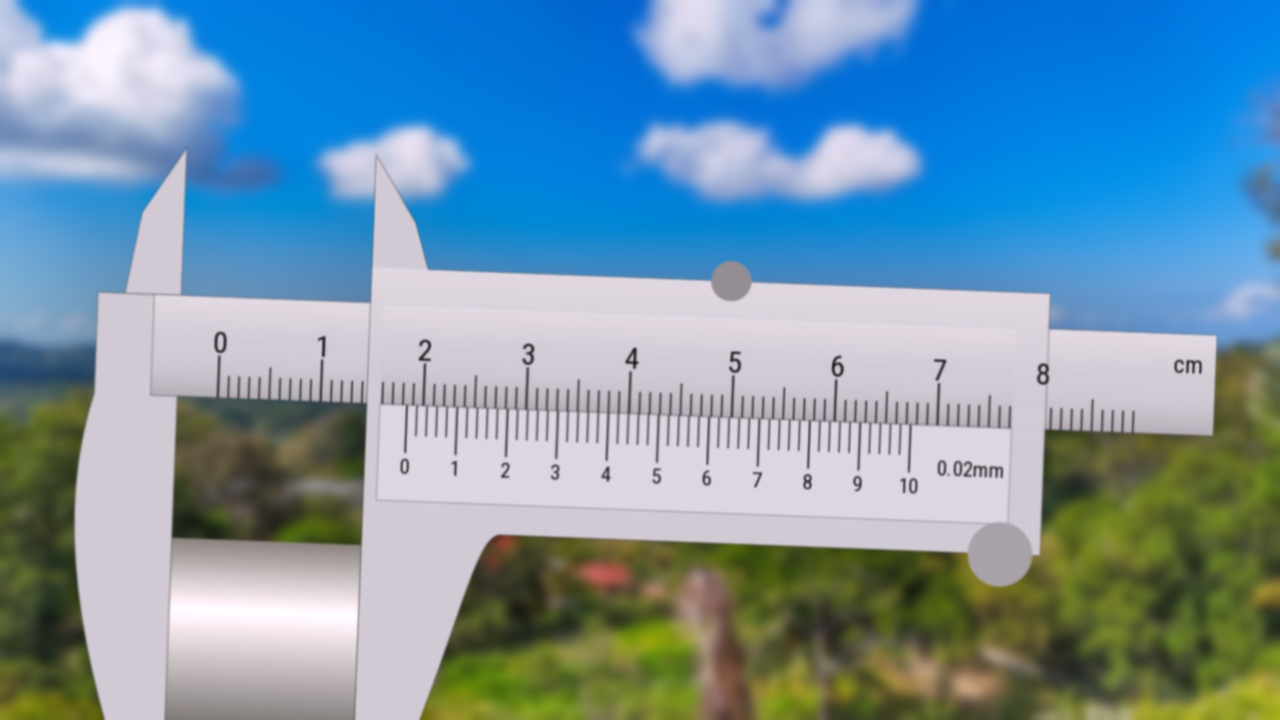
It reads 18.4 mm
